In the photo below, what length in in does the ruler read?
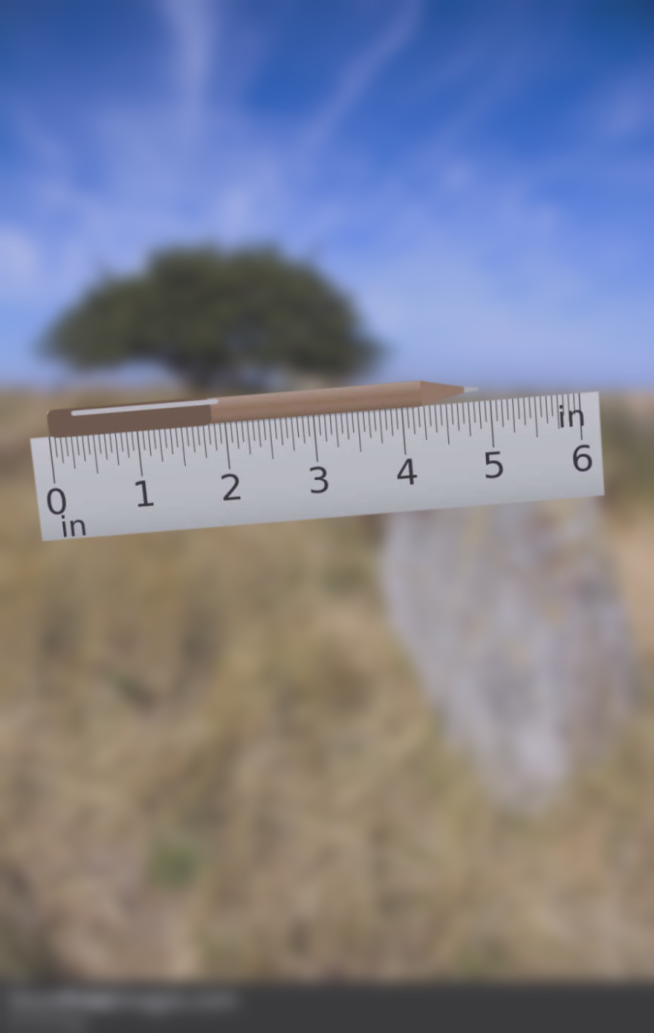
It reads 4.875 in
